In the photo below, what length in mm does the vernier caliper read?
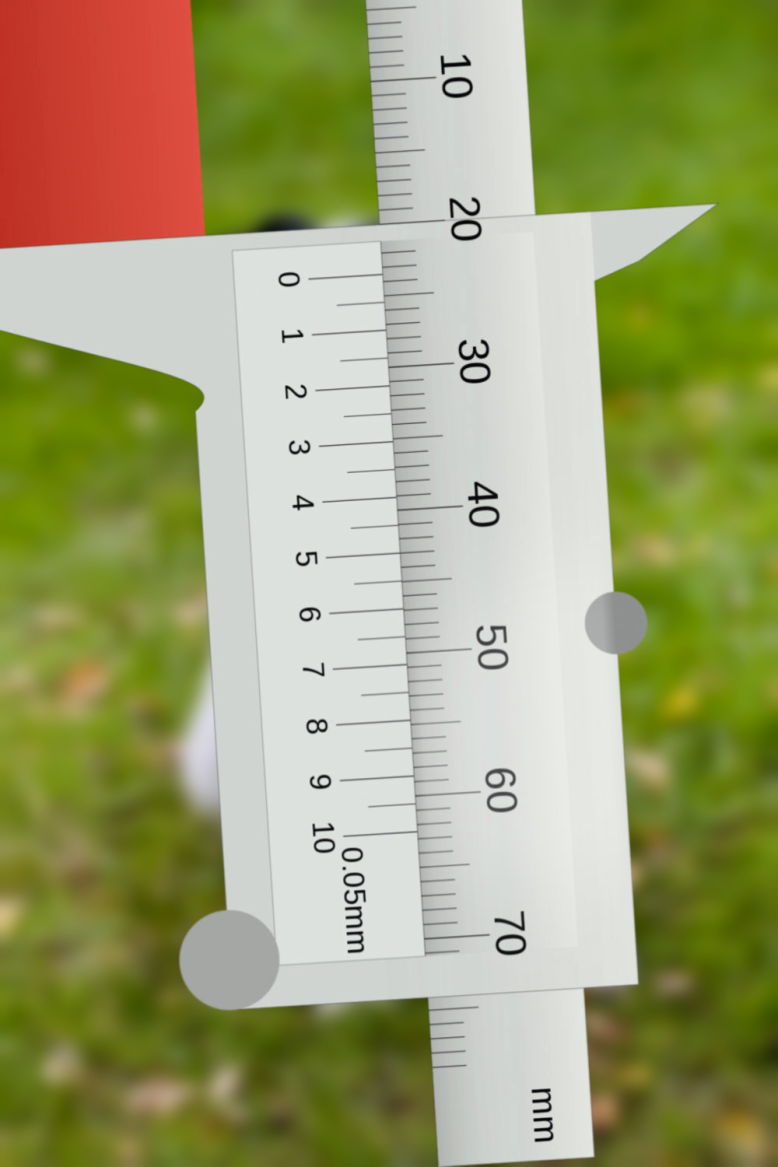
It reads 23.5 mm
